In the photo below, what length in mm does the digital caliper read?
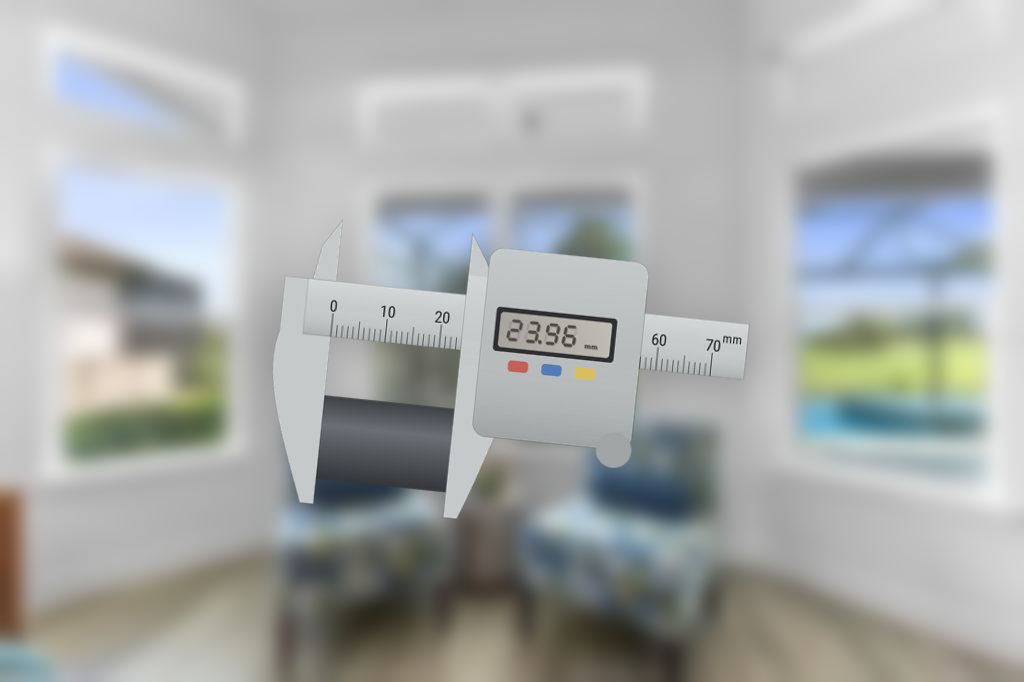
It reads 23.96 mm
